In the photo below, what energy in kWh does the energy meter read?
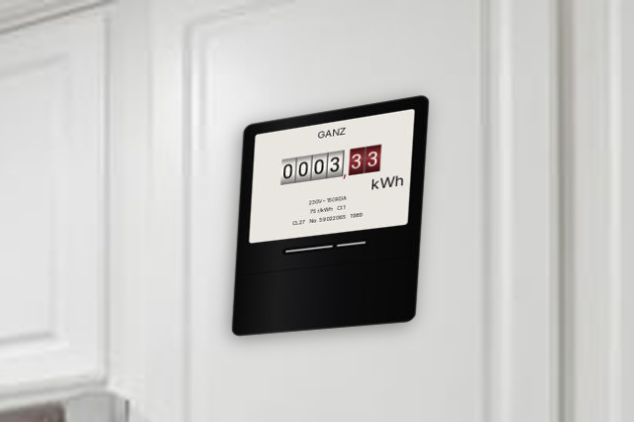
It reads 3.33 kWh
